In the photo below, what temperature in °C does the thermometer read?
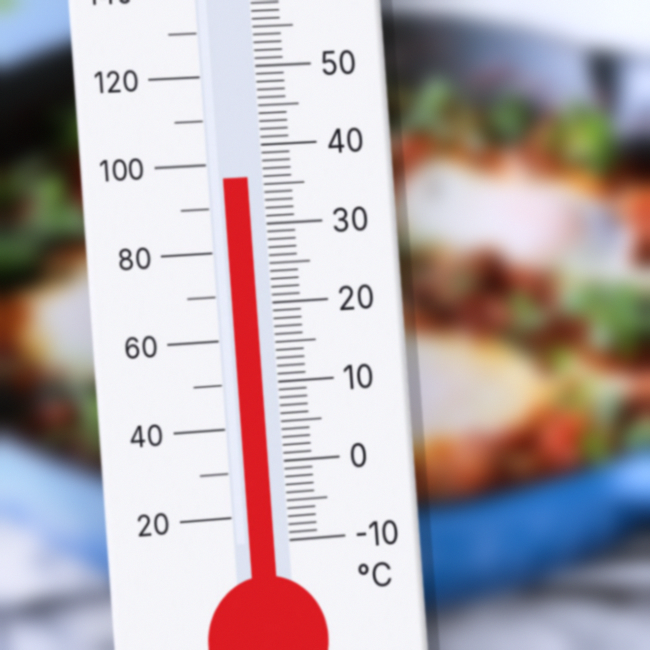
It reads 36 °C
